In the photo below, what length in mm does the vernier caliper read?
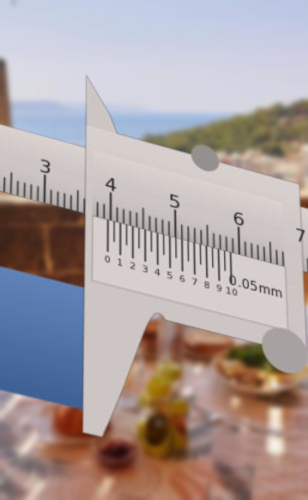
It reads 39.6 mm
